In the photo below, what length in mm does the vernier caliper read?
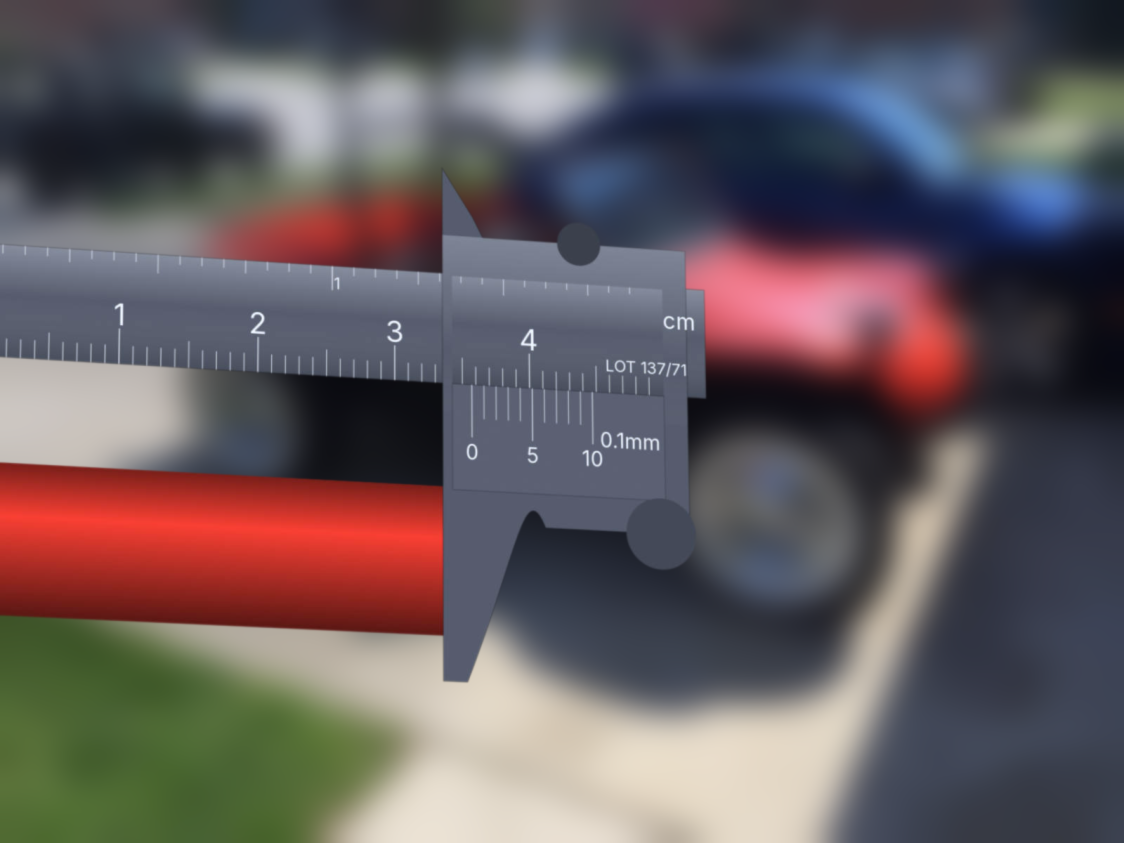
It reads 35.7 mm
